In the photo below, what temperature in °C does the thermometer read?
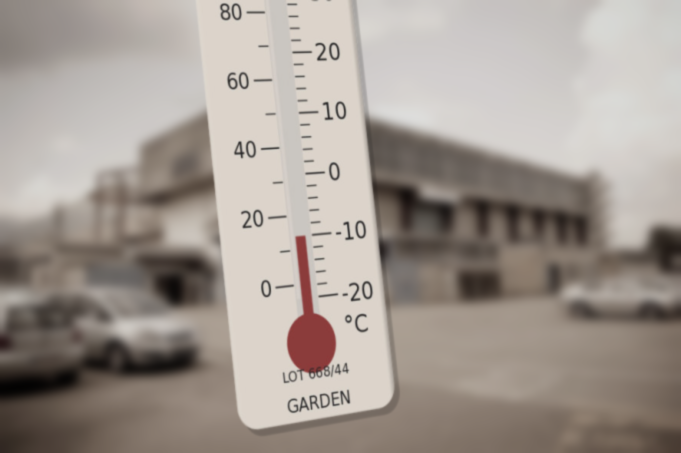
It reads -10 °C
